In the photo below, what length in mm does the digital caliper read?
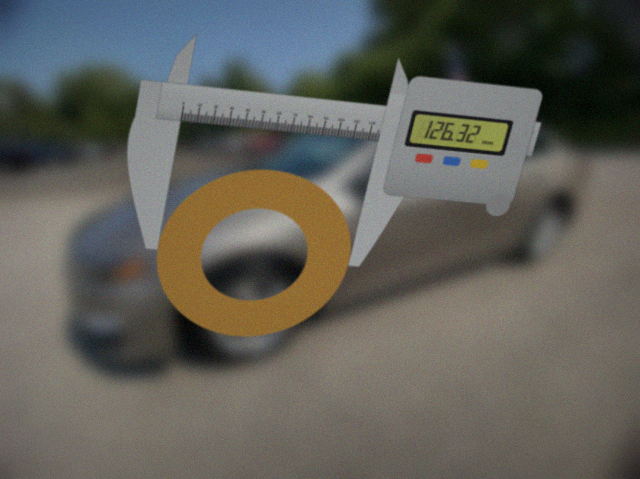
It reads 126.32 mm
